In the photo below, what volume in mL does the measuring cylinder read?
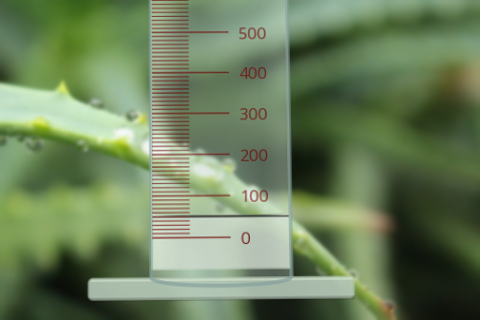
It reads 50 mL
